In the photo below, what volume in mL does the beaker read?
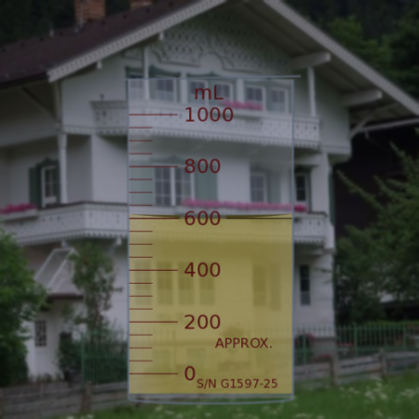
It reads 600 mL
